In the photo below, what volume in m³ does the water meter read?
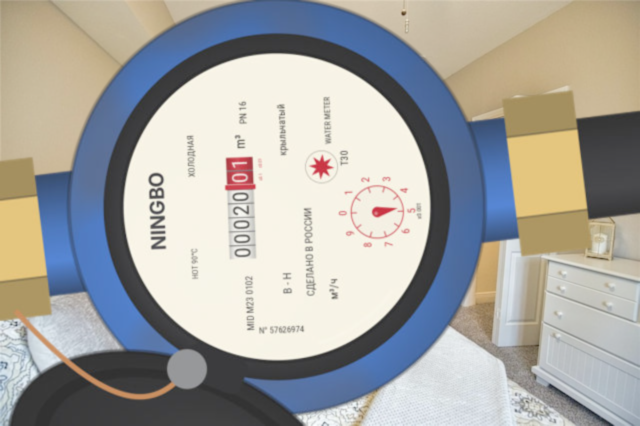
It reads 20.014 m³
